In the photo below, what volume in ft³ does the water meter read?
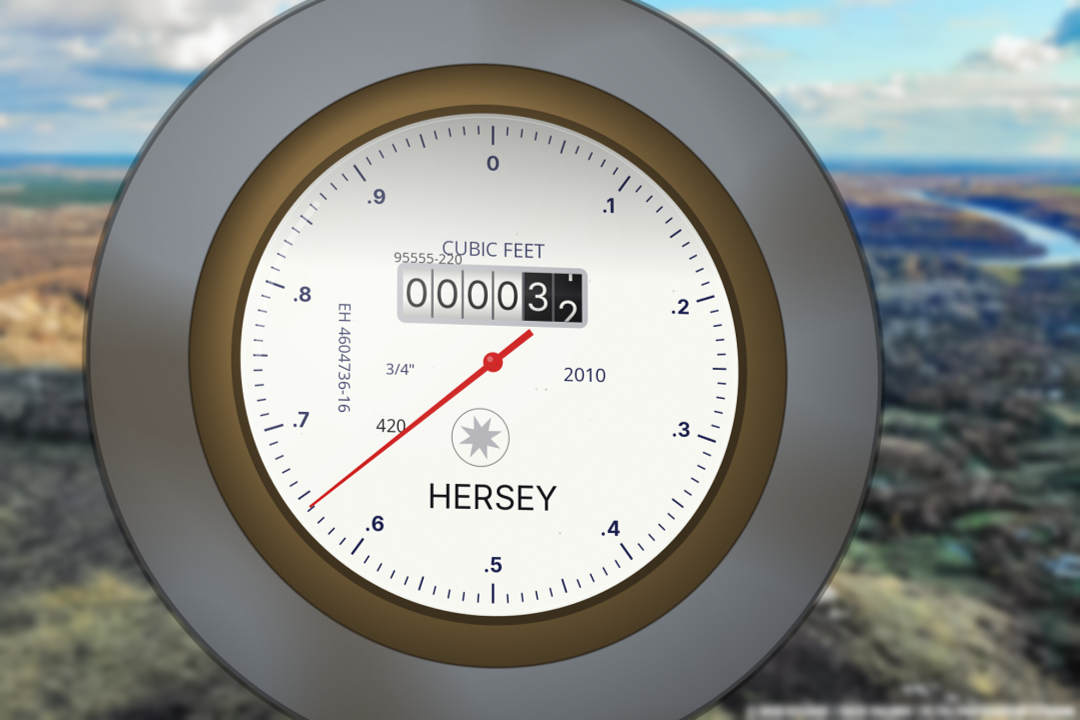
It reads 31.64 ft³
